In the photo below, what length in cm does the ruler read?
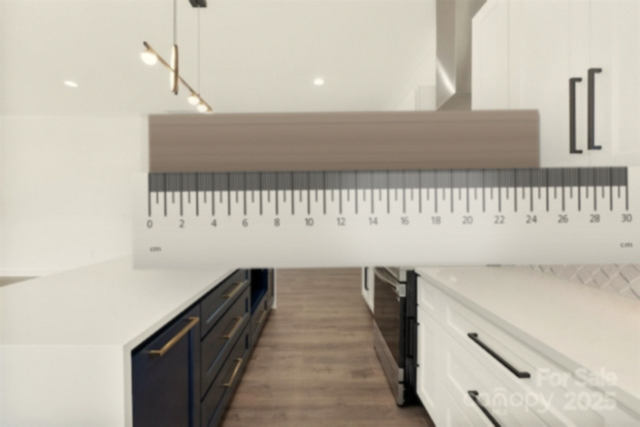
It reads 24.5 cm
